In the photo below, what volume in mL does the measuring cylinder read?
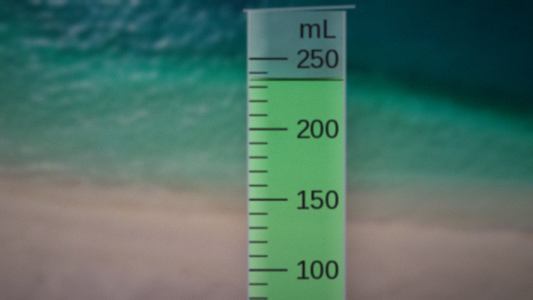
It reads 235 mL
